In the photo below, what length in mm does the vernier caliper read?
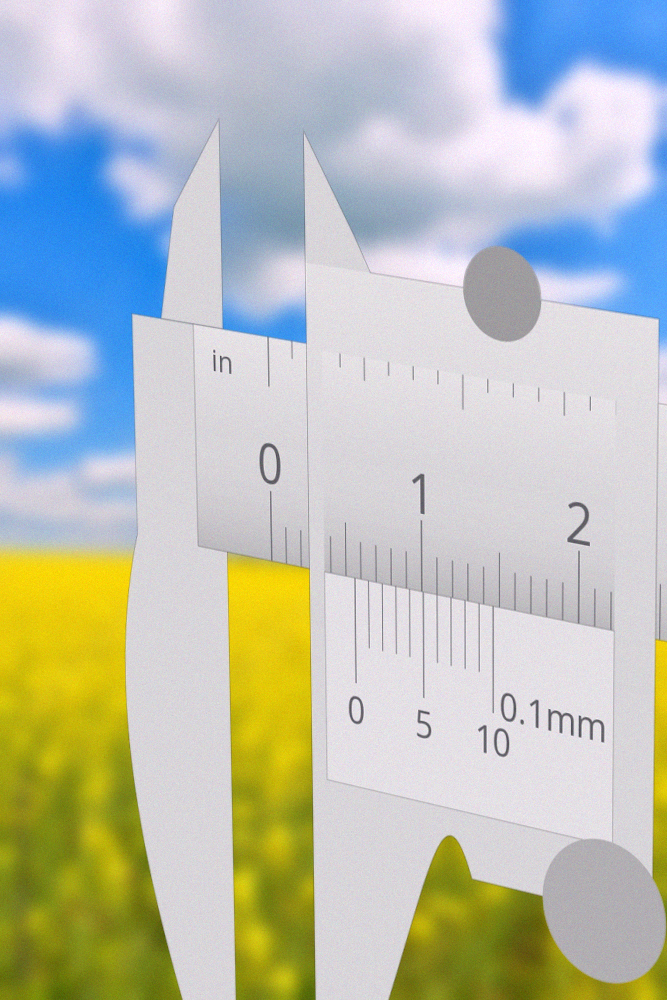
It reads 5.6 mm
